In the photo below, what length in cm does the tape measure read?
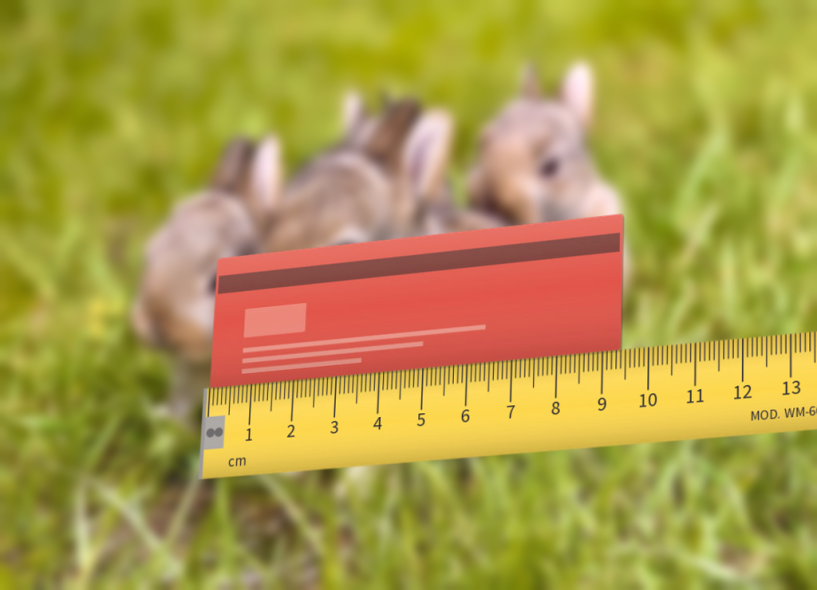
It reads 9.4 cm
